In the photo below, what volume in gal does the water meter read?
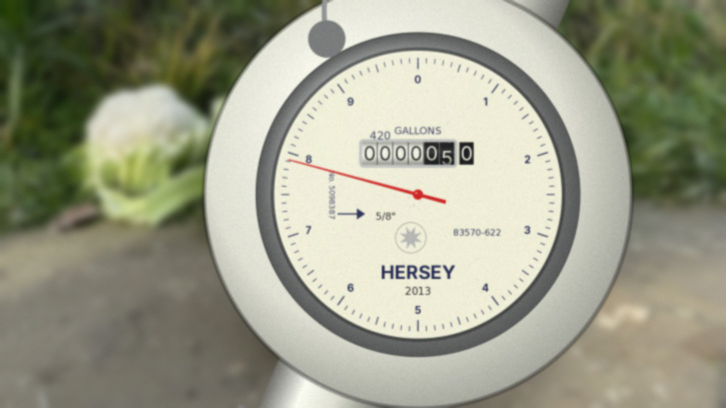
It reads 47.9 gal
